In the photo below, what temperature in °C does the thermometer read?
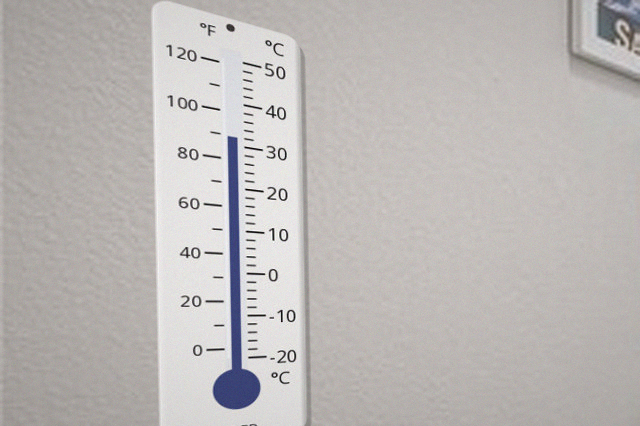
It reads 32 °C
